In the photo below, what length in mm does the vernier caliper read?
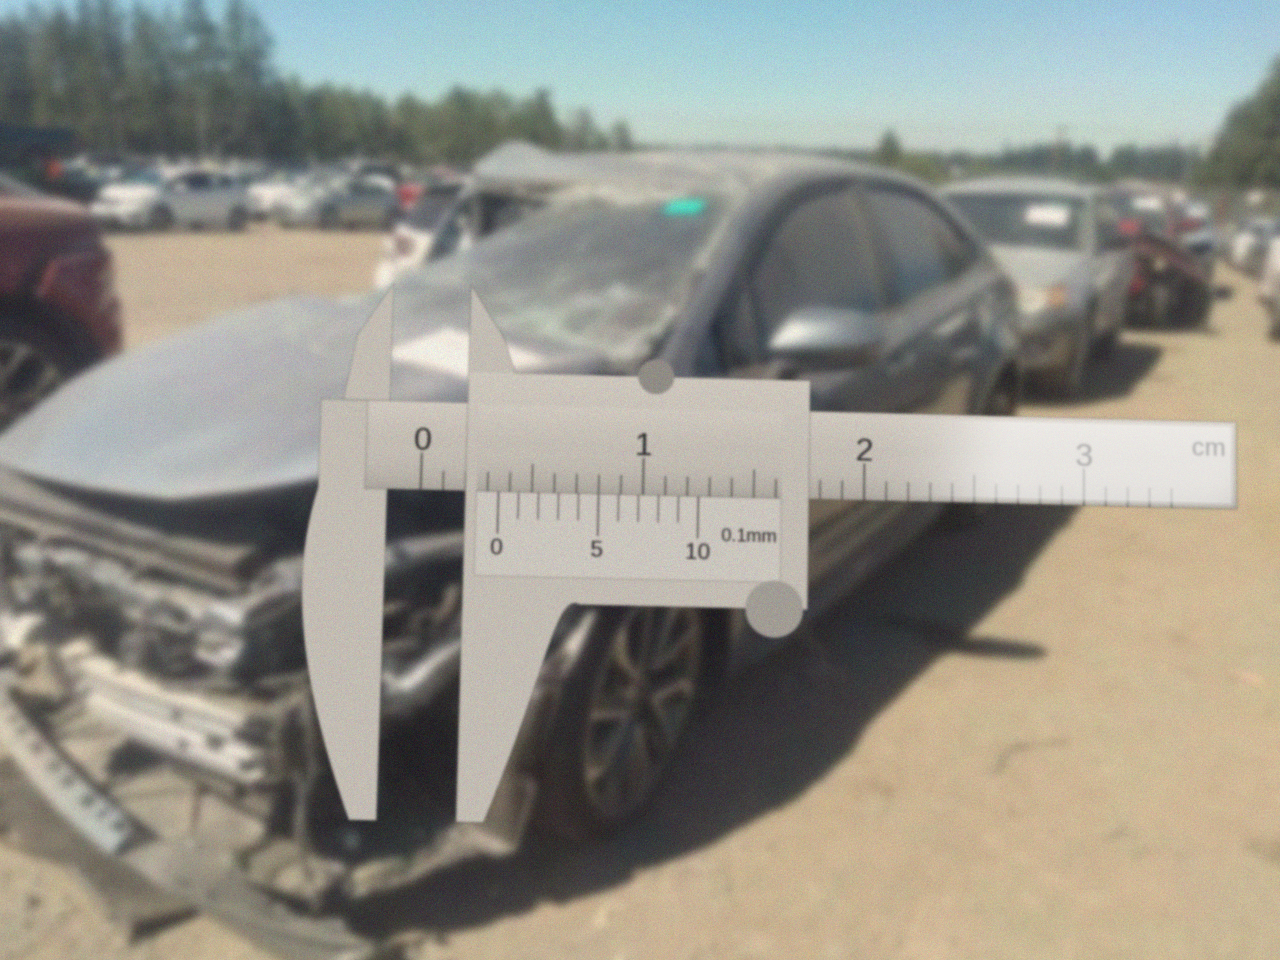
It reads 3.5 mm
